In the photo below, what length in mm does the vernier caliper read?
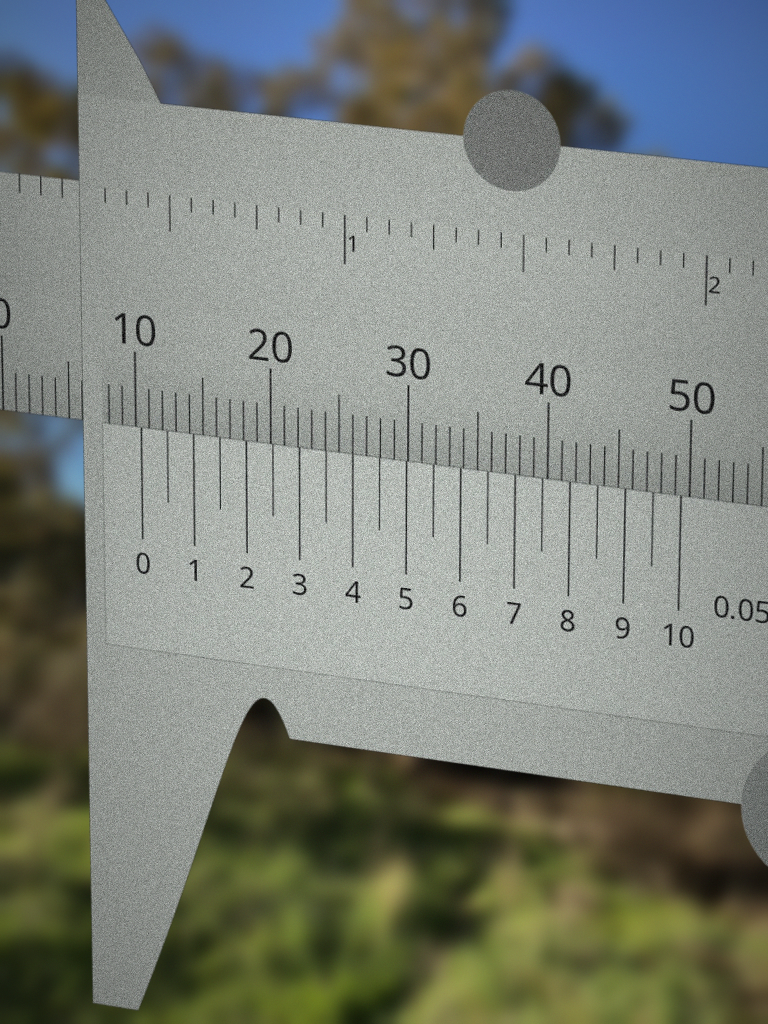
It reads 10.4 mm
